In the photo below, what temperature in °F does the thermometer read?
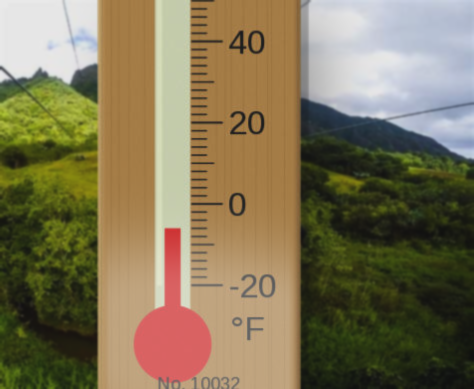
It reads -6 °F
